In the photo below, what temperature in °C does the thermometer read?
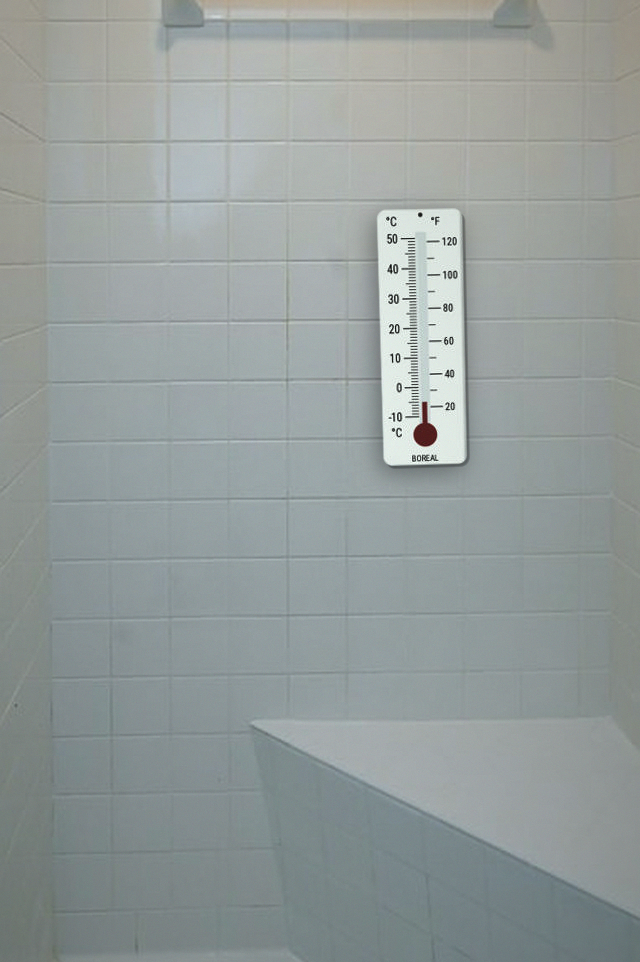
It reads -5 °C
